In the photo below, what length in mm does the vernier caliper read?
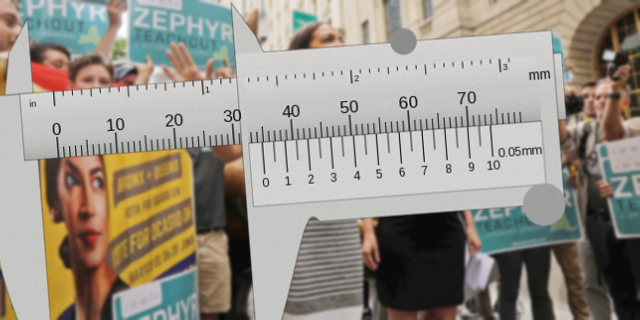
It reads 34.8 mm
